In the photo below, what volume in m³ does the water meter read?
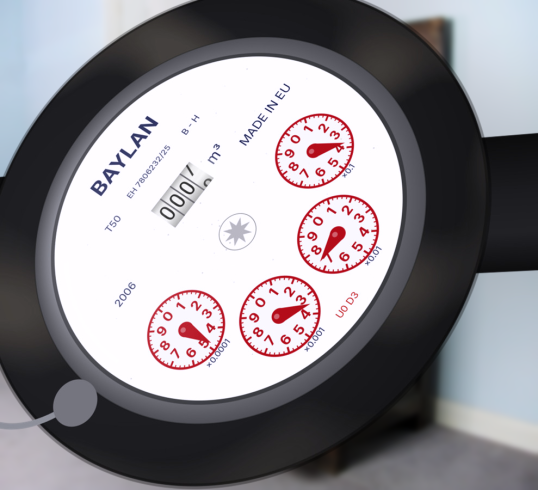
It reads 7.3734 m³
